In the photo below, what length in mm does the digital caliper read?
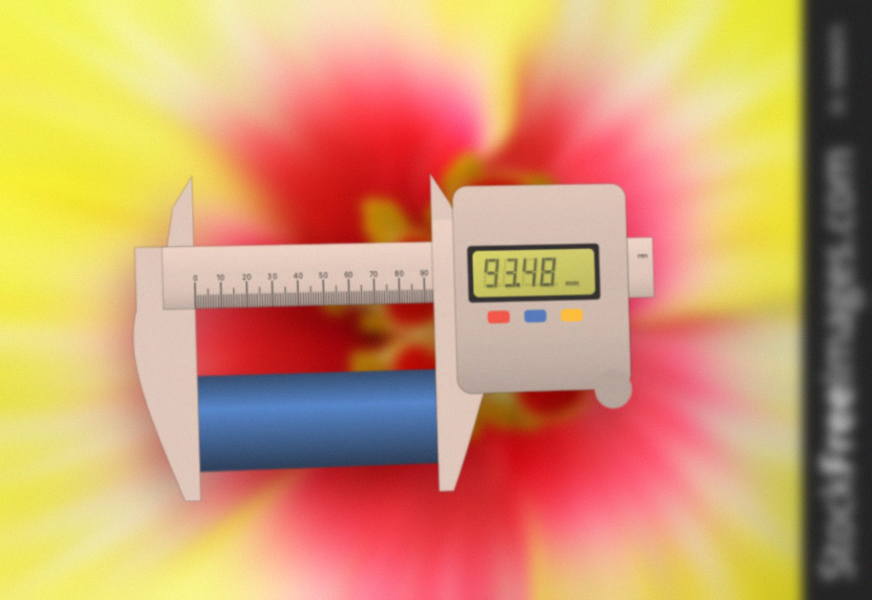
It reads 93.48 mm
